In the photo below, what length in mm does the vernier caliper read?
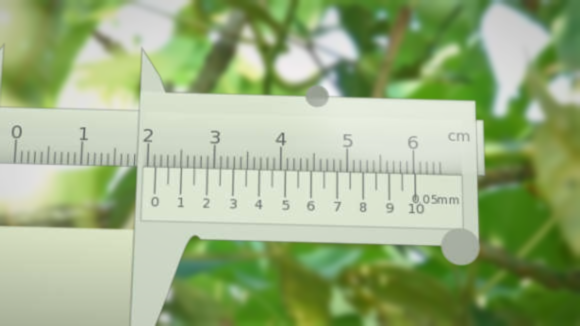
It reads 21.2 mm
